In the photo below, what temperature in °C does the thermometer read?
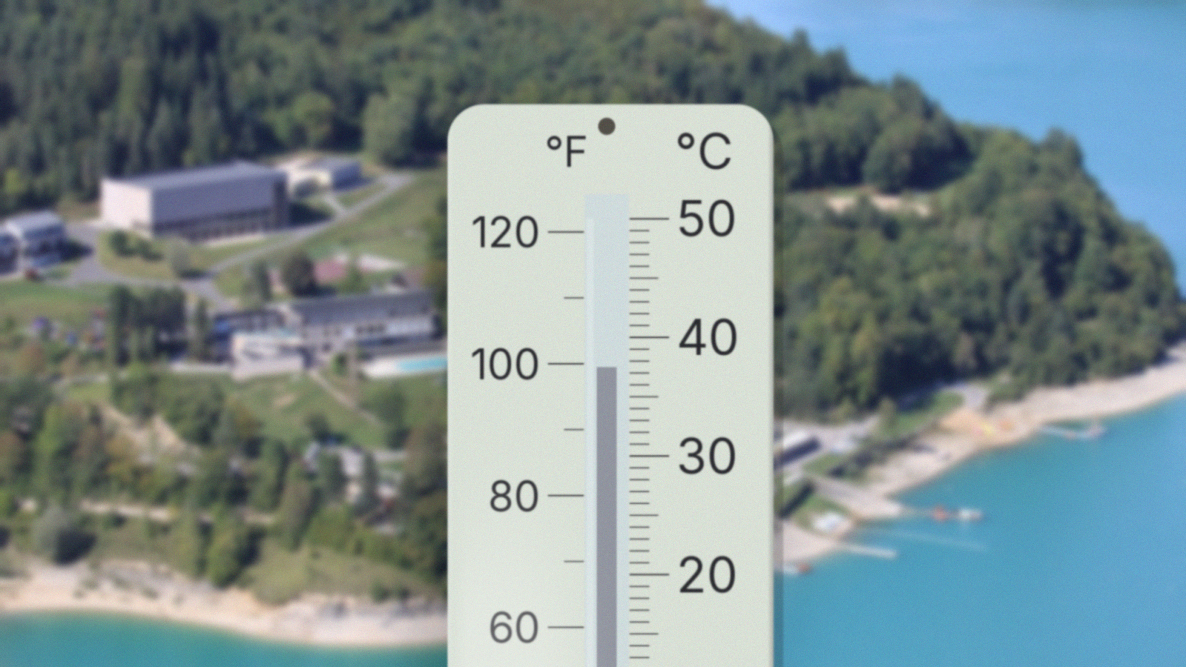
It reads 37.5 °C
